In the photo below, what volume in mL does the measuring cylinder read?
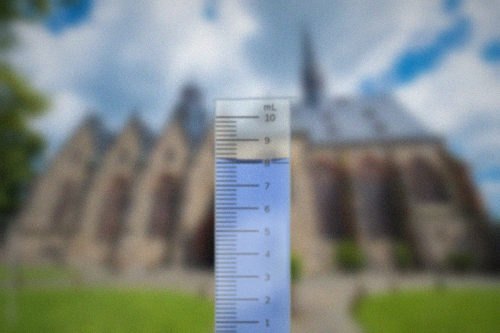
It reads 8 mL
